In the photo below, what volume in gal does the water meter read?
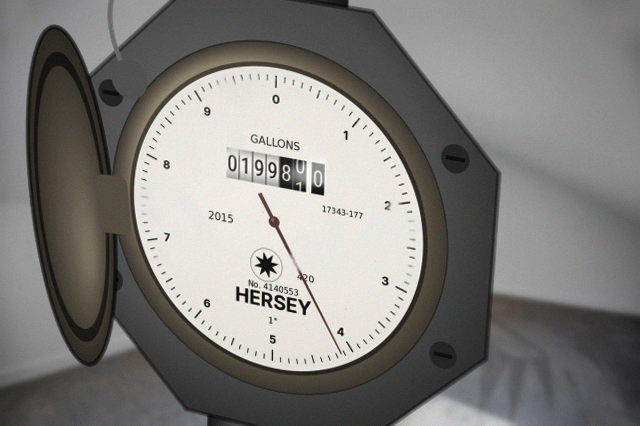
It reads 199804.1 gal
